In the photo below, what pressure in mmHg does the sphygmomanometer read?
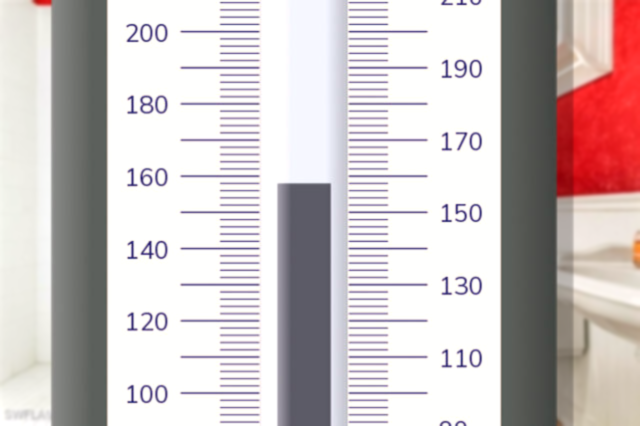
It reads 158 mmHg
